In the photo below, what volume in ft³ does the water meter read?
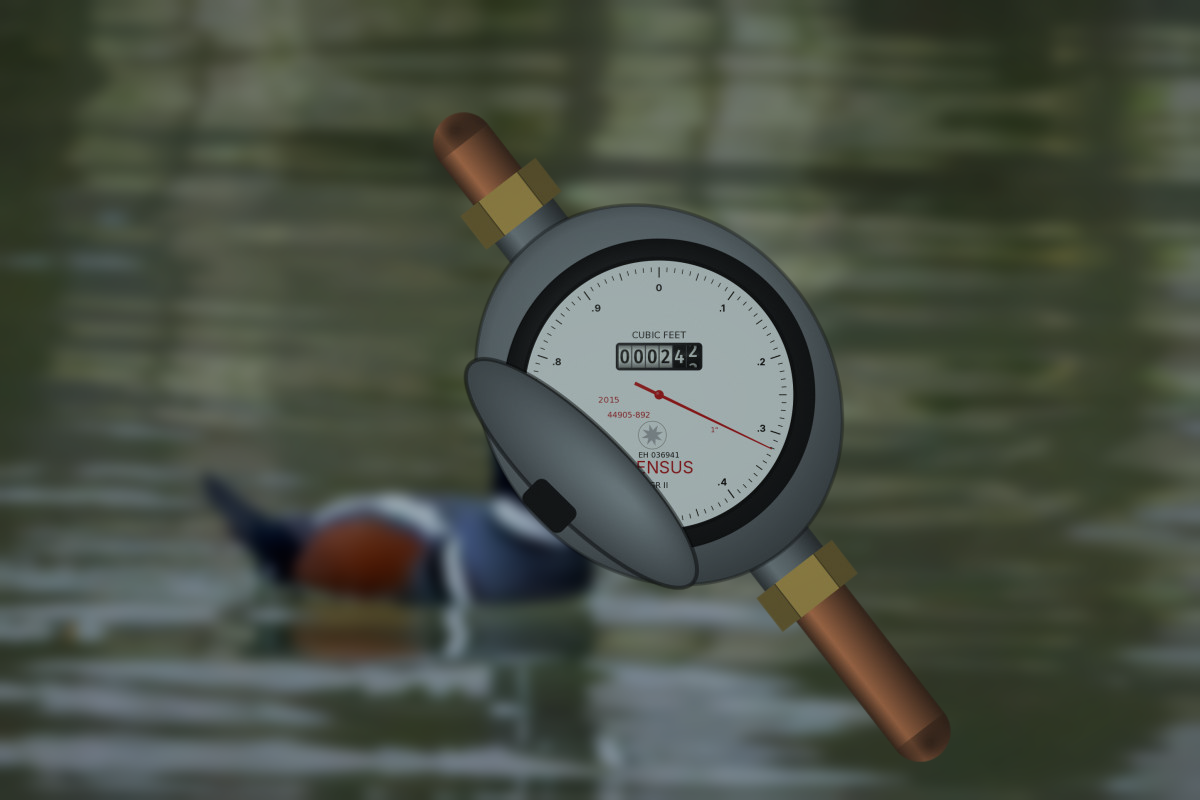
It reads 242.32 ft³
